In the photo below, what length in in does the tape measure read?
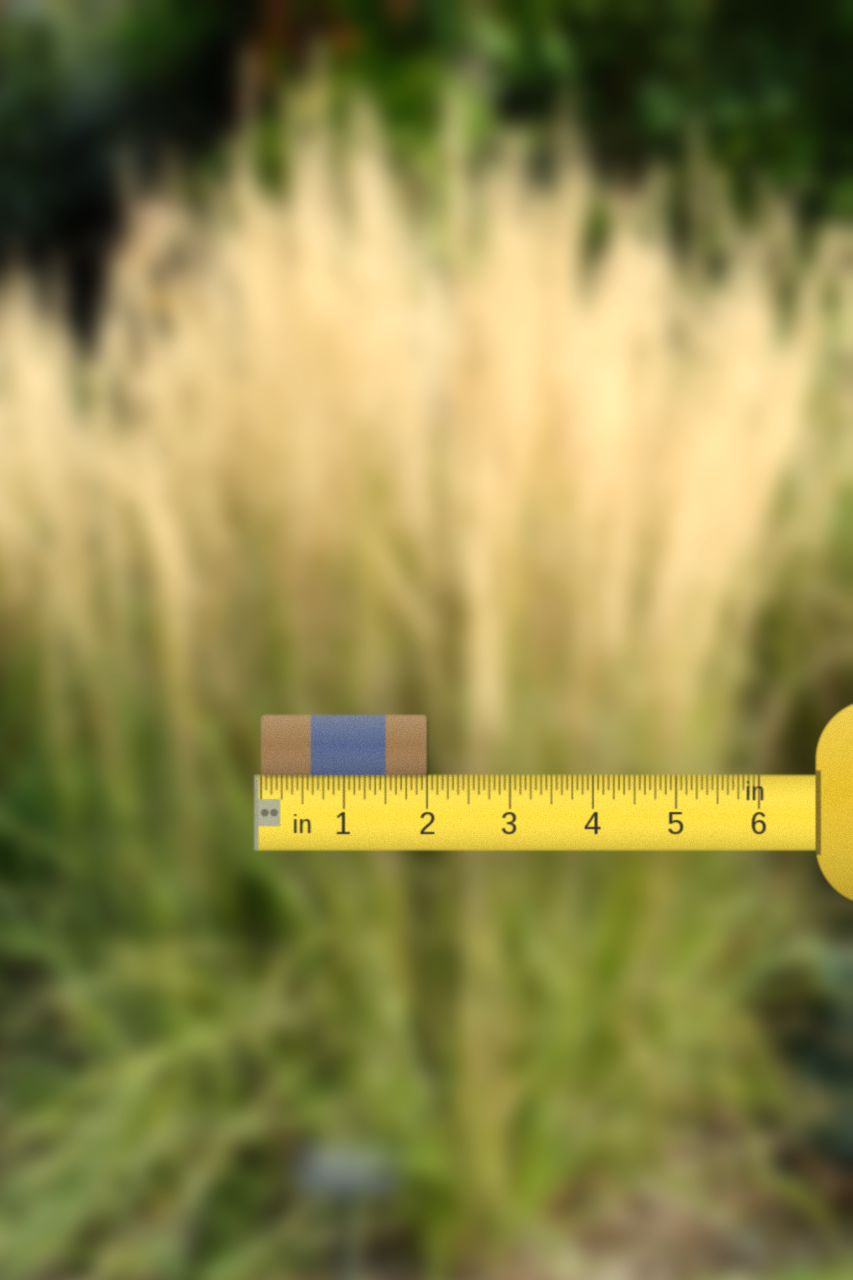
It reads 2 in
